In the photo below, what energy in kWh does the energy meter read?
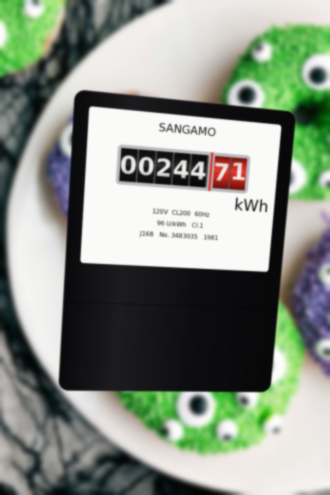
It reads 244.71 kWh
